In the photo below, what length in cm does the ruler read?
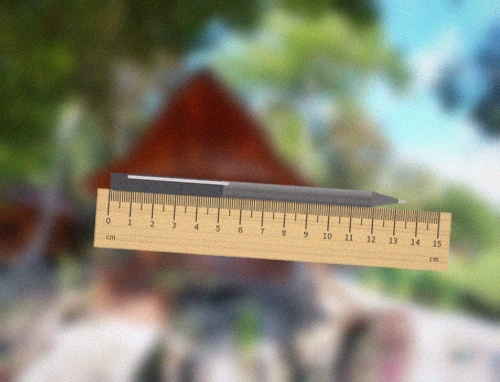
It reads 13.5 cm
